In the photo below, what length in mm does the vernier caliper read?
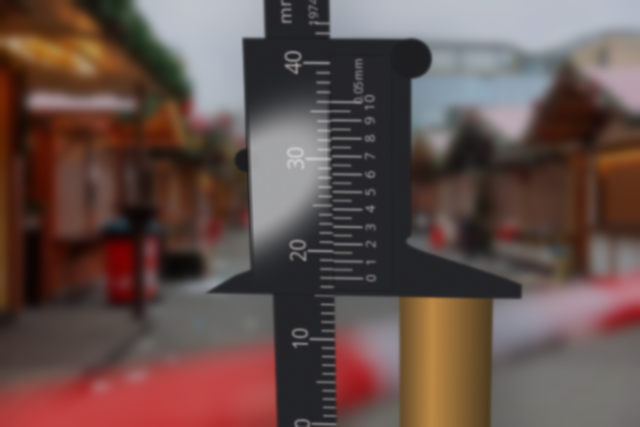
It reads 17.0 mm
